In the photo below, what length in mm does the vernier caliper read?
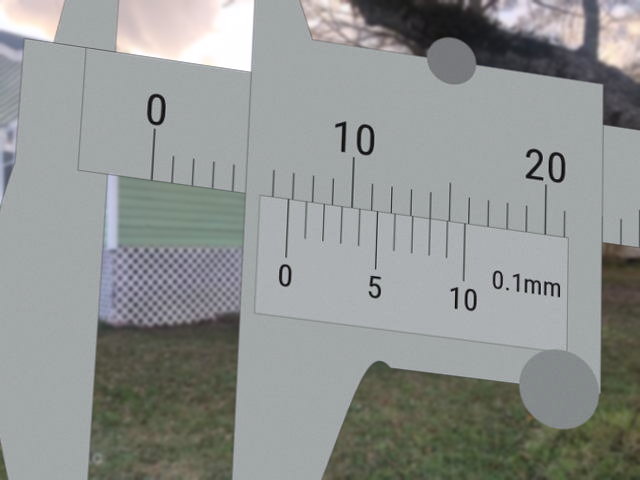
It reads 6.8 mm
